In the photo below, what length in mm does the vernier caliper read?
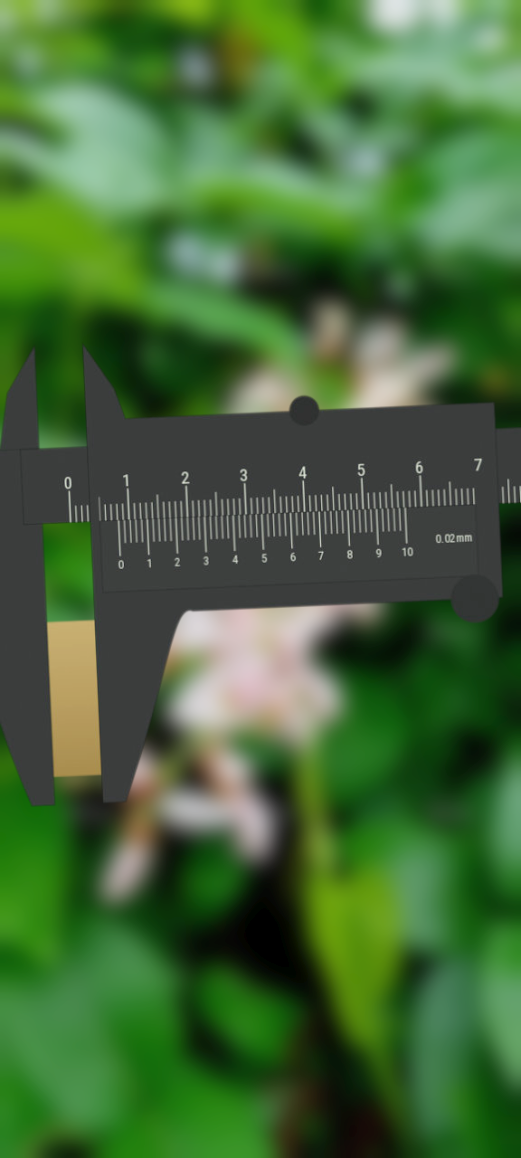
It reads 8.2 mm
